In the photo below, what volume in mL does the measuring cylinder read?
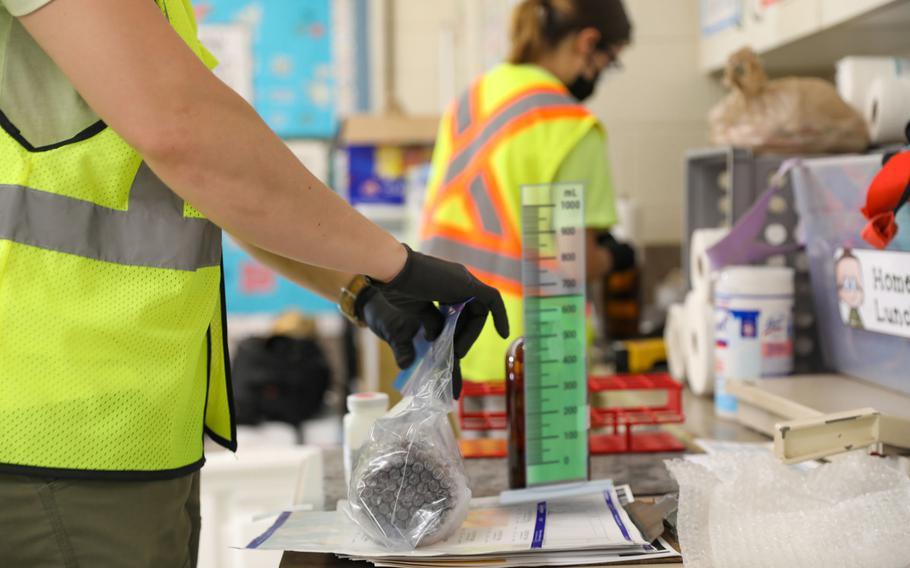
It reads 650 mL
